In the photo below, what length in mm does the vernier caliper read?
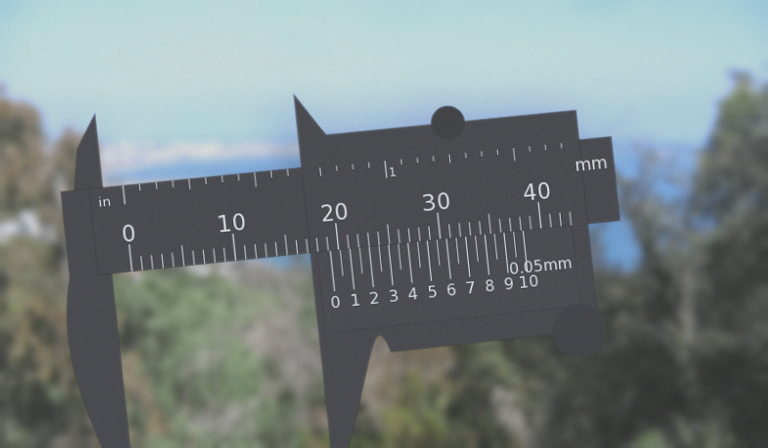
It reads 19.2 mm
